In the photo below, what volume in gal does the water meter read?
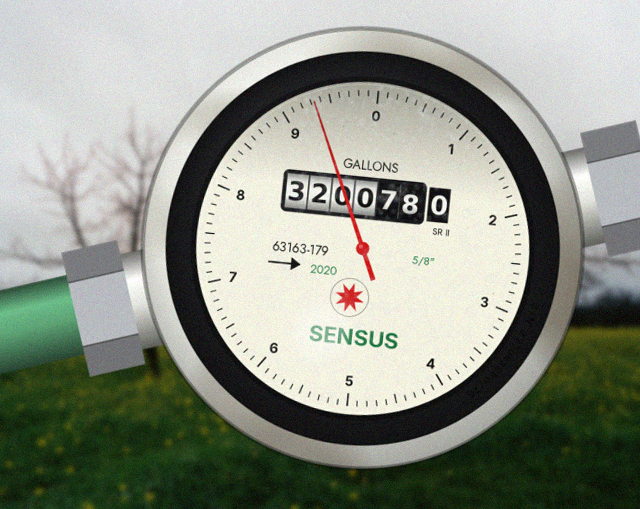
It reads 3200779.3 gal
